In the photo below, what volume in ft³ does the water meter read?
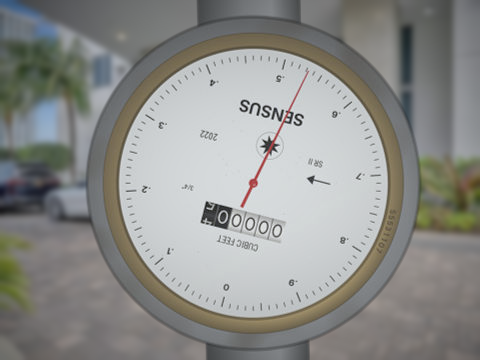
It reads 4.53 ft³
